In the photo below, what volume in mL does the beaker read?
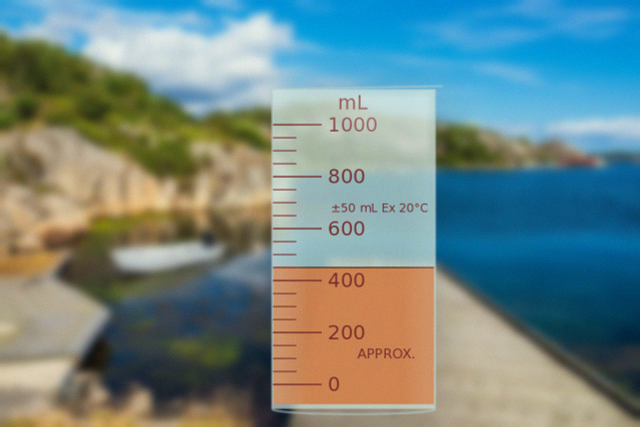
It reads 450 mL
